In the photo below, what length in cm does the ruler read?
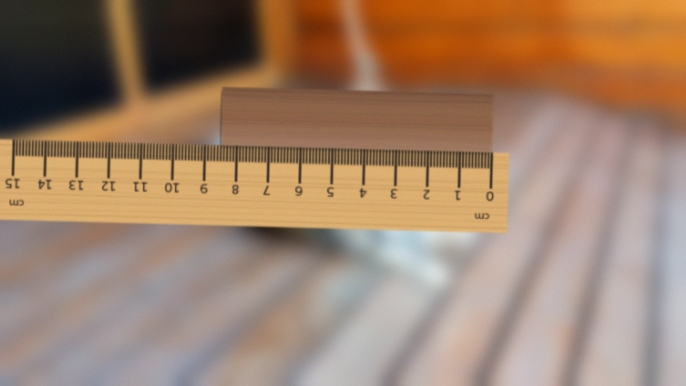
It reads 8.5 cm
